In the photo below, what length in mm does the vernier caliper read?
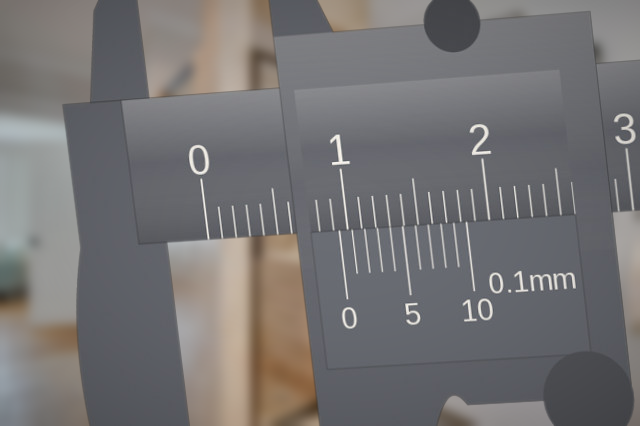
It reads 9.4 mm
